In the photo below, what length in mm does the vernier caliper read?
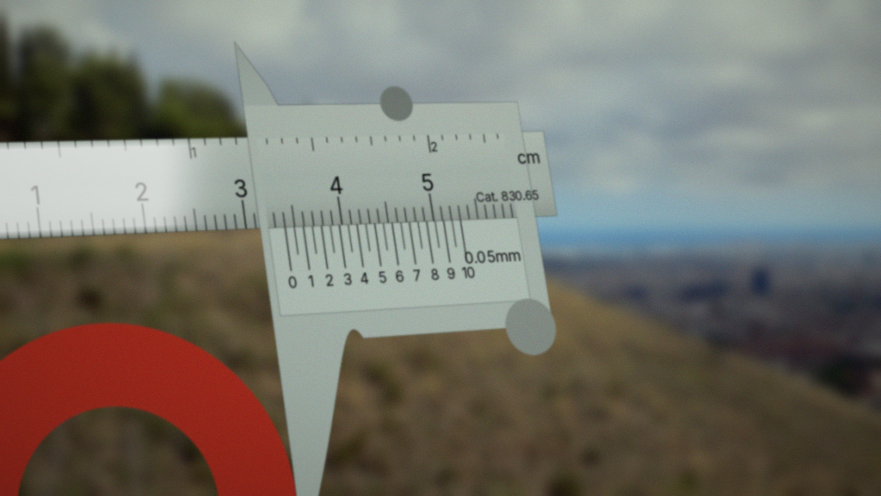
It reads 34.0 mm
